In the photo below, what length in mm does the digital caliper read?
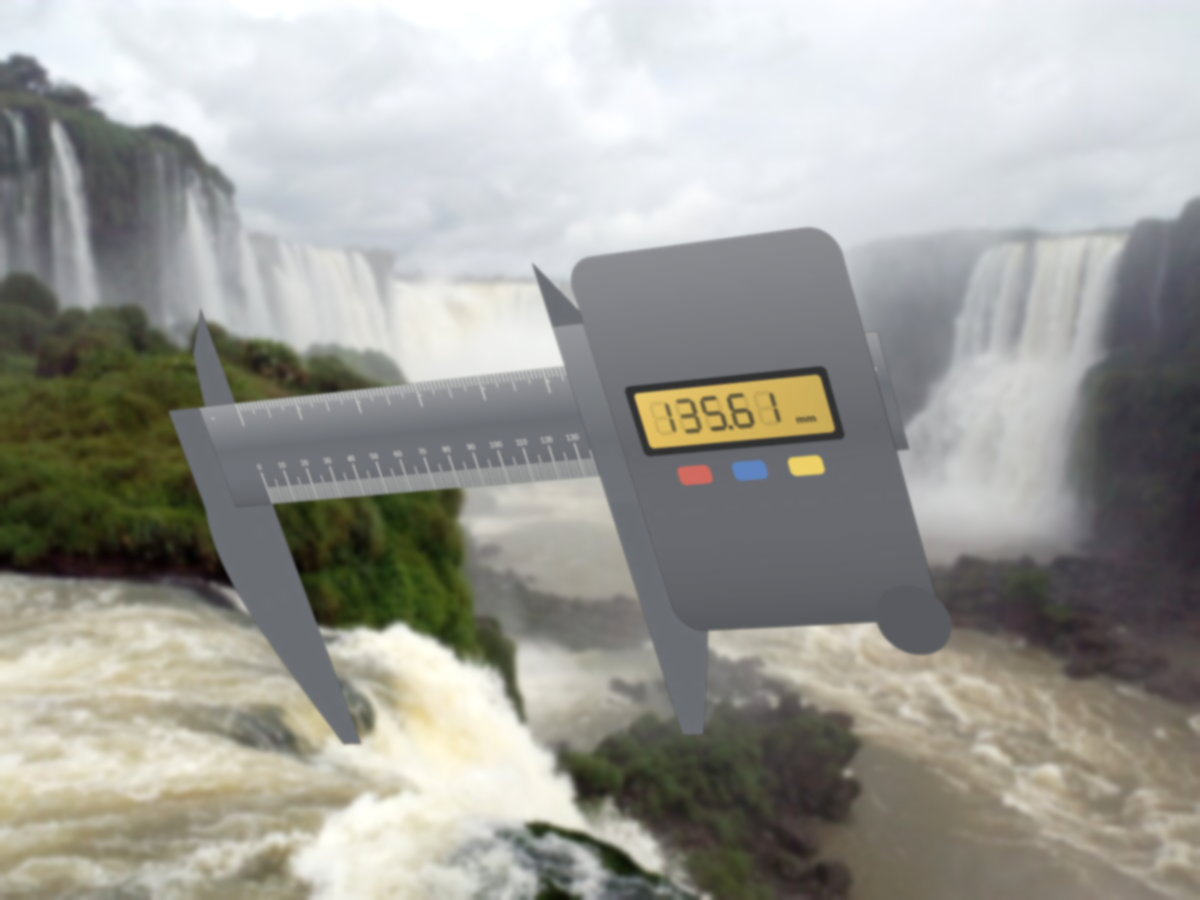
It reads 135.61 mm
